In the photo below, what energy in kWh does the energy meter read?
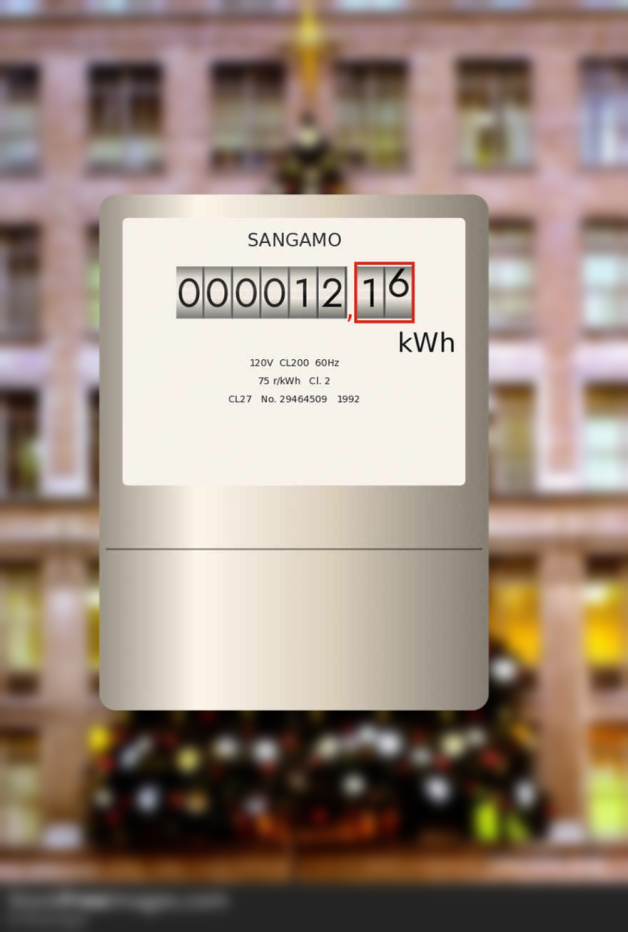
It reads 12.16 kWh
